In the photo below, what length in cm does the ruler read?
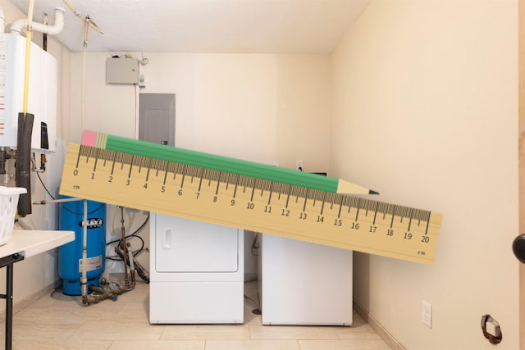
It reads 17 cm
